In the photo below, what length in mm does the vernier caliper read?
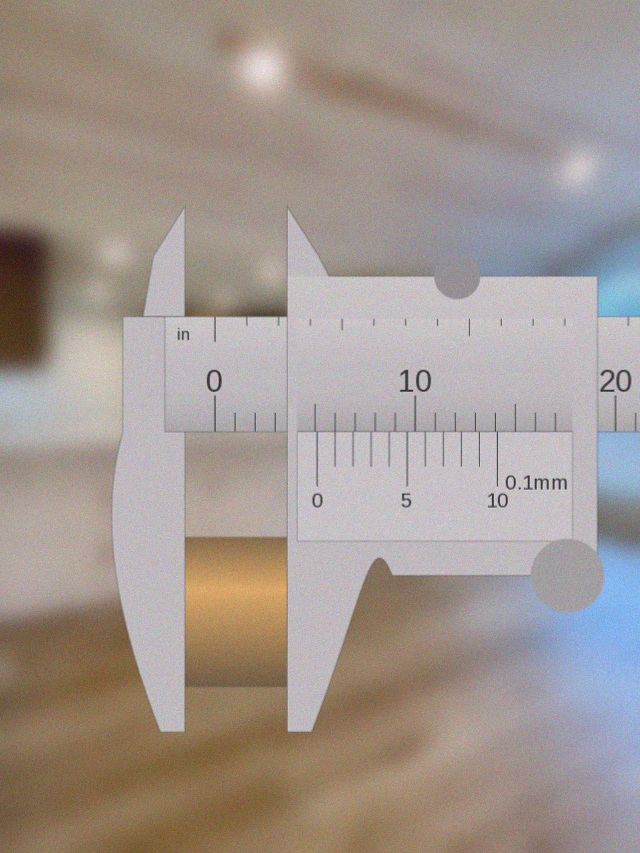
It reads 5.1 mm
